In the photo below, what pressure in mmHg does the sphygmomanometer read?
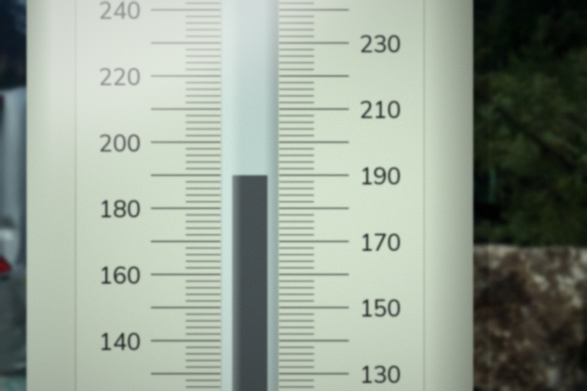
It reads 190 mmHg
